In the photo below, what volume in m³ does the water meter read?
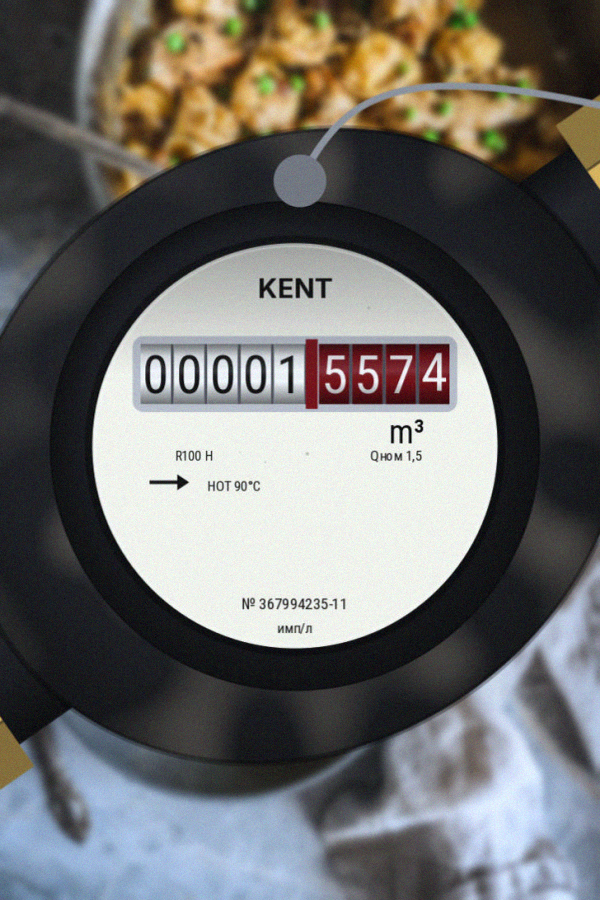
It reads 1.5574 m³
